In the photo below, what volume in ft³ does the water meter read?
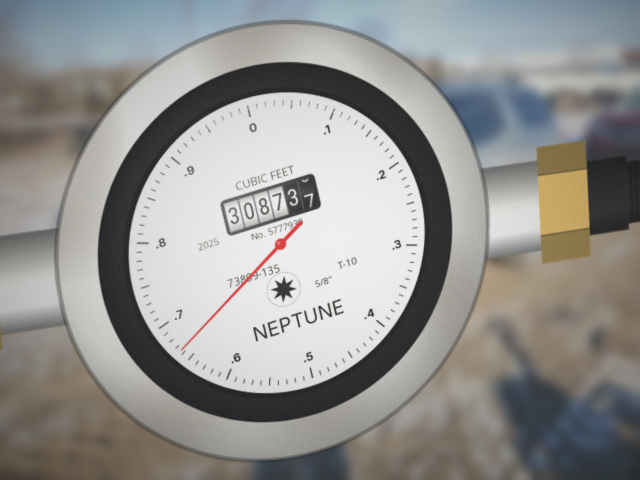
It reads 308736.66 ft³
